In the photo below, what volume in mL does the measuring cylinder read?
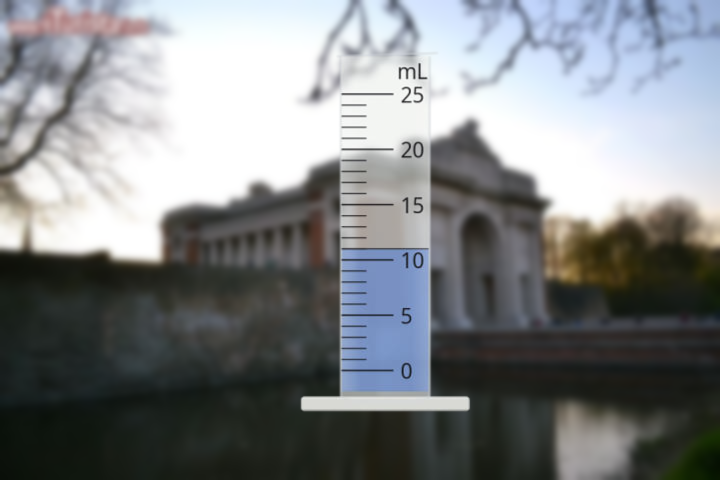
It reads 11 mL
